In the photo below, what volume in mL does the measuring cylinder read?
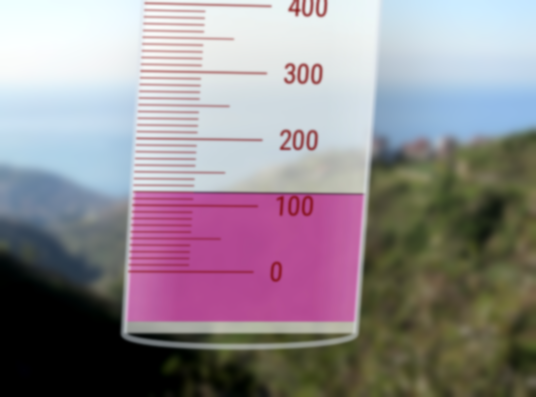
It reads 120 mL
